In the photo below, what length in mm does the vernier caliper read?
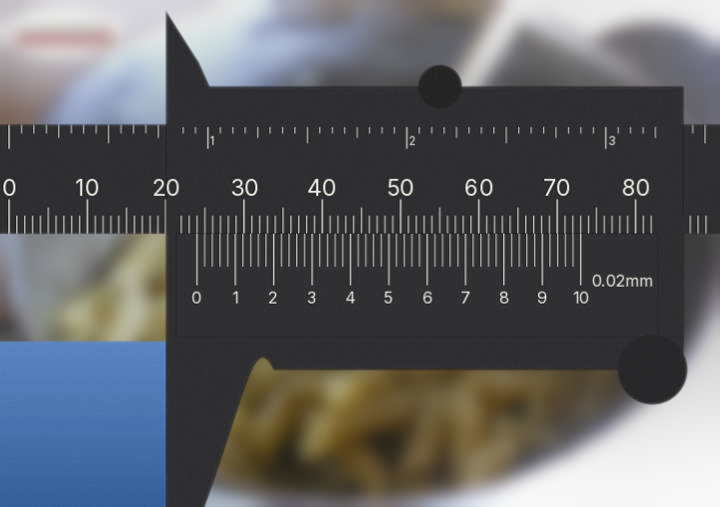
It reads 24.0 mm
